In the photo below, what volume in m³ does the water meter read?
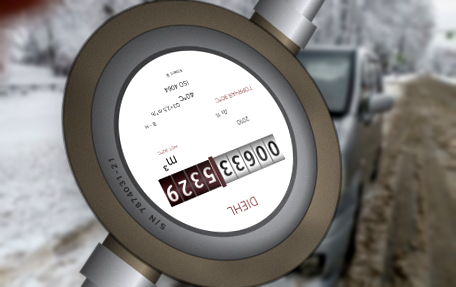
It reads 633.5329 m³
